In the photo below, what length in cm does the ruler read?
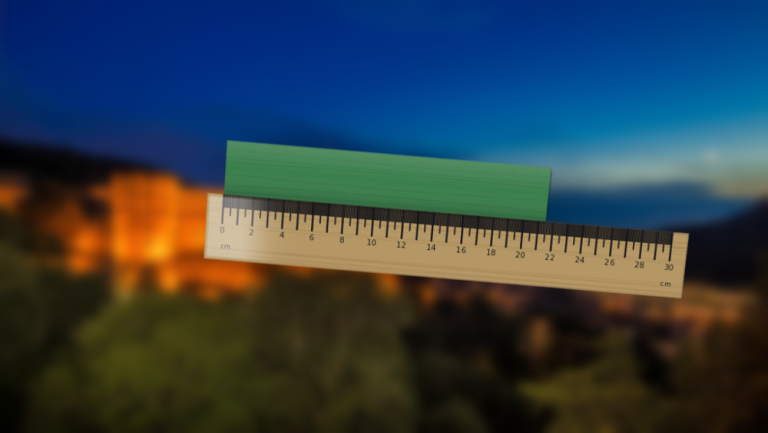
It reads 21.5 cm
